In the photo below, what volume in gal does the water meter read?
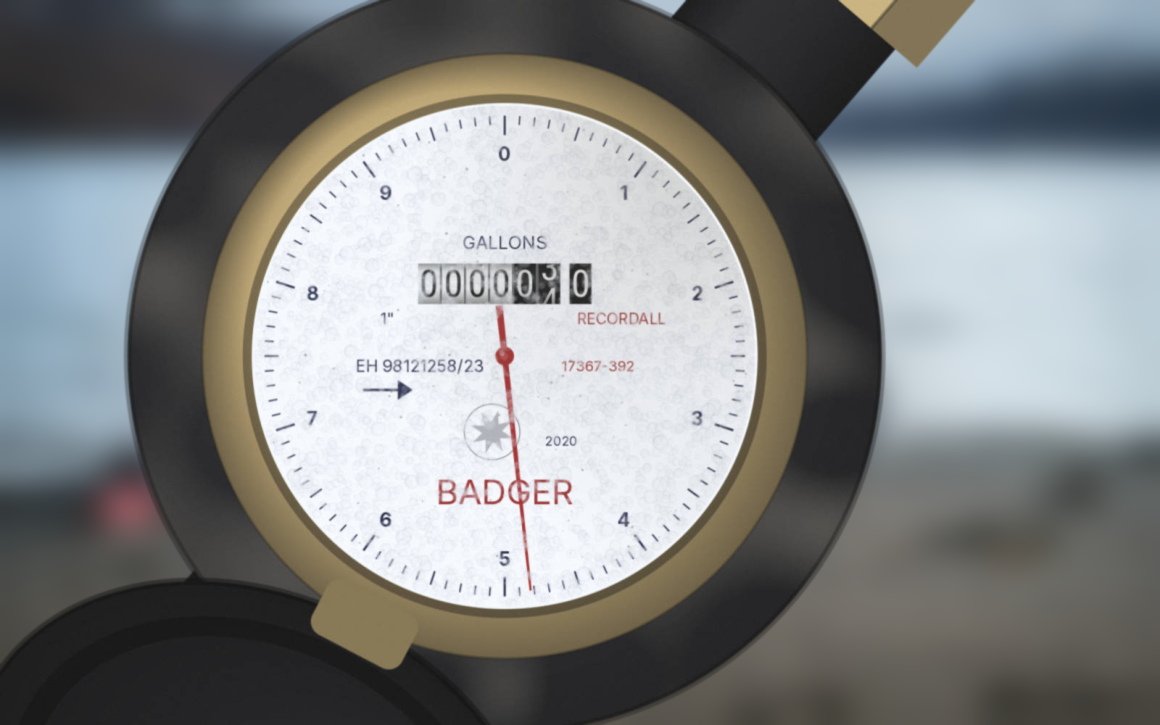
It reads 34.8 gal
